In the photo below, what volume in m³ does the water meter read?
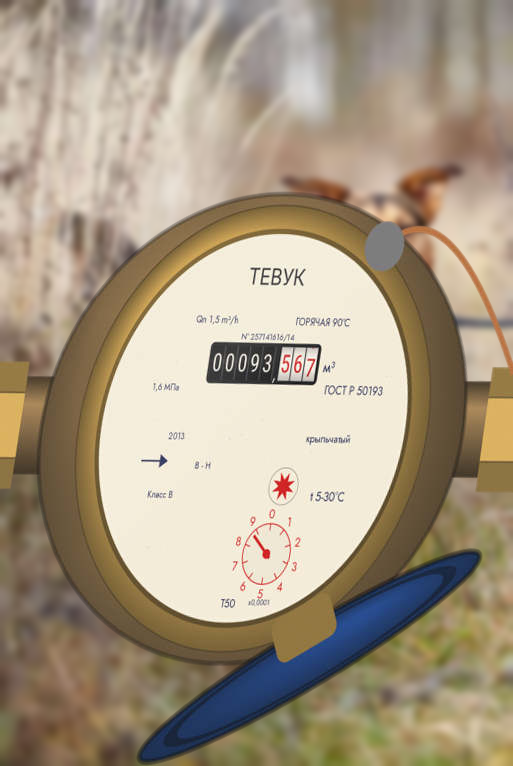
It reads 93.5668 m³
